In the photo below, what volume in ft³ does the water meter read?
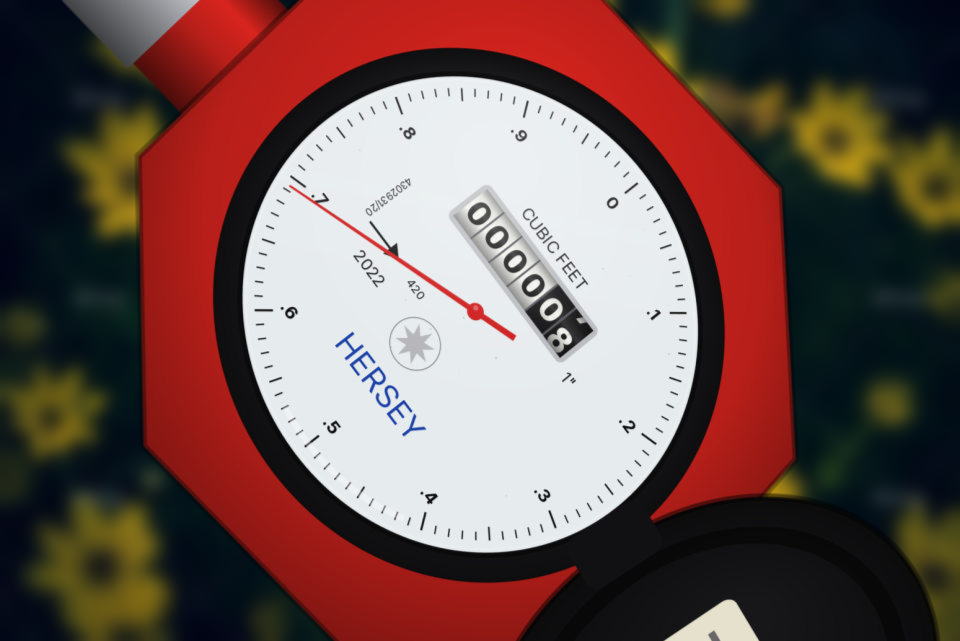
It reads 7.69 ft³
